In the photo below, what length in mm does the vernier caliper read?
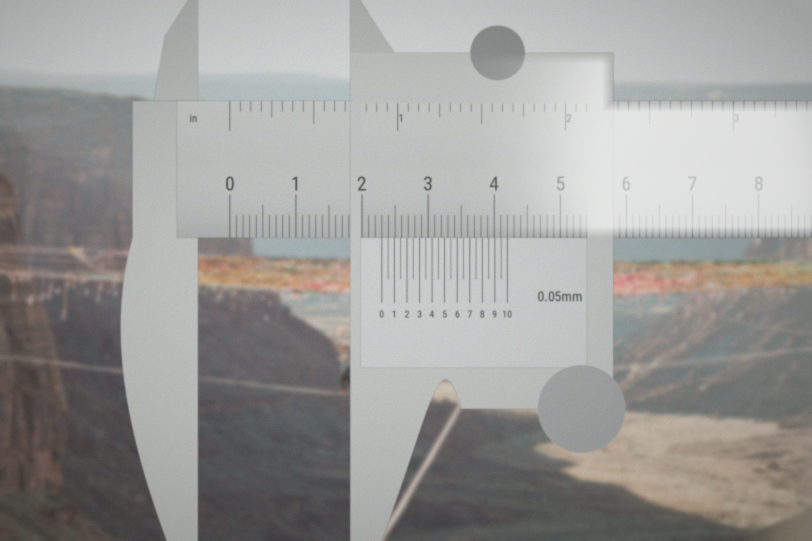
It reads 23.0 mm
